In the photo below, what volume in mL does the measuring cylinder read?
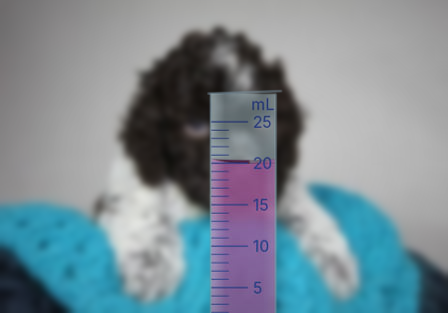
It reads 20 mL
